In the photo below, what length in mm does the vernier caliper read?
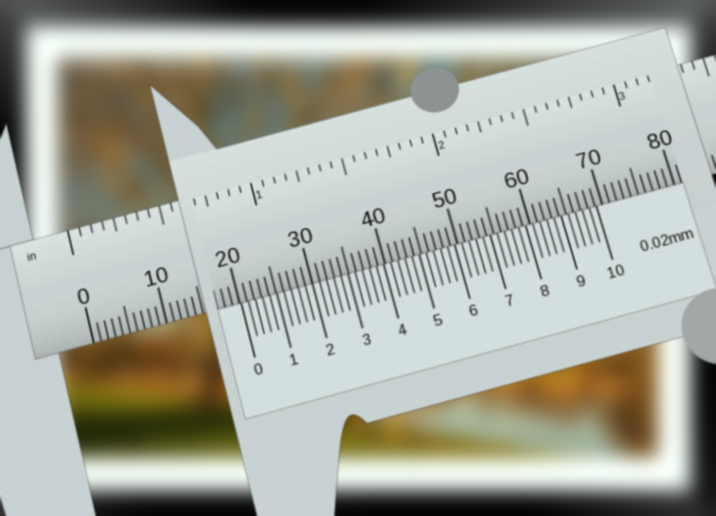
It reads 20.2 mm
